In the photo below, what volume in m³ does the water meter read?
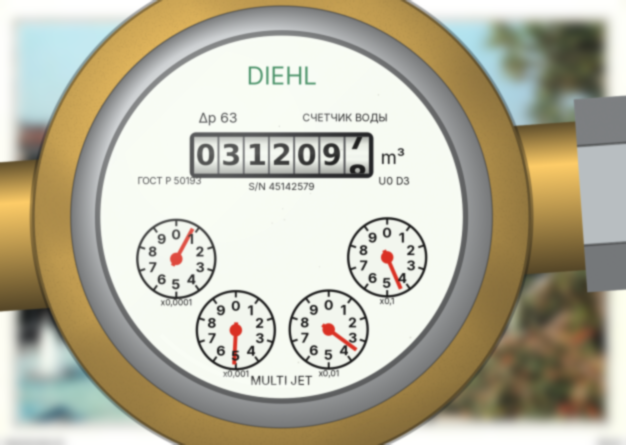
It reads 312097.4350 m³
